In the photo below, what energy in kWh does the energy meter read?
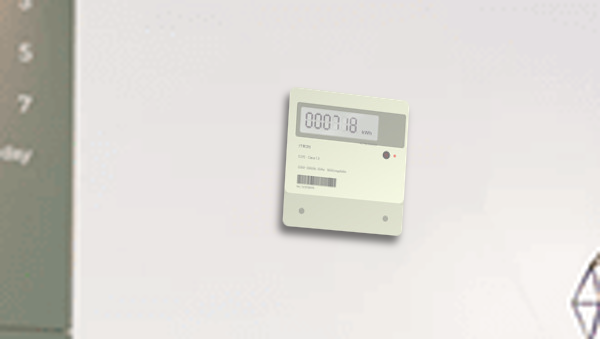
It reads 718 kWh
